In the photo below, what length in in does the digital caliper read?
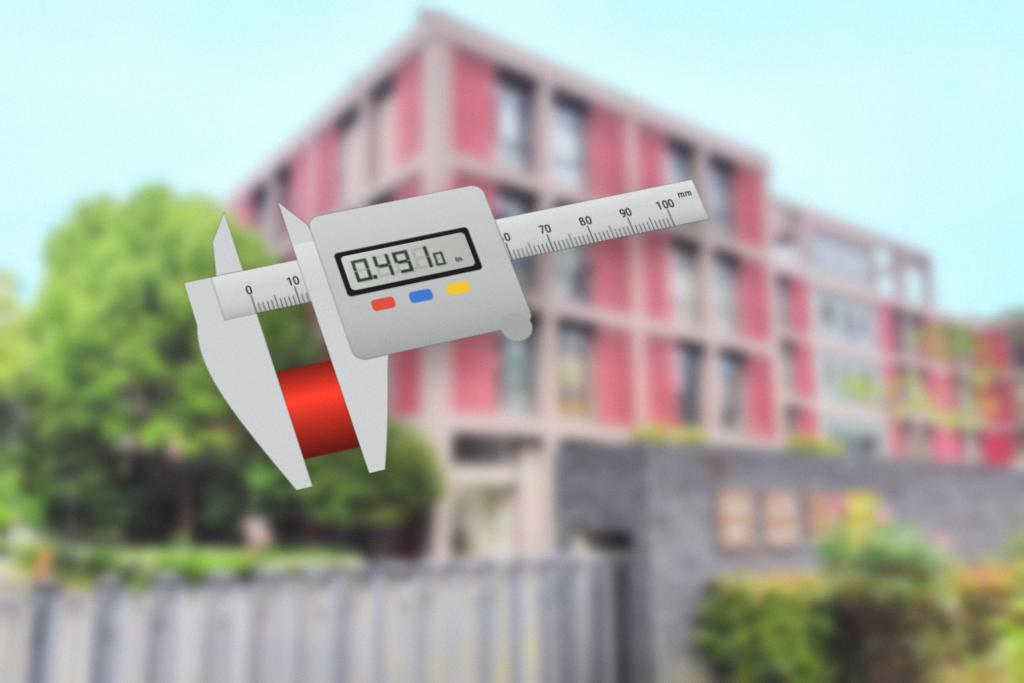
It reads 0.4910 in
